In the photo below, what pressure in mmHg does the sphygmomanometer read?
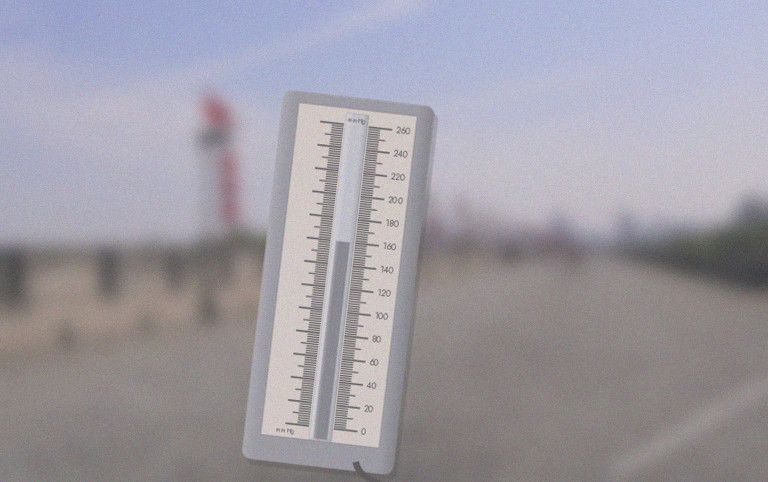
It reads 160 mmHg
